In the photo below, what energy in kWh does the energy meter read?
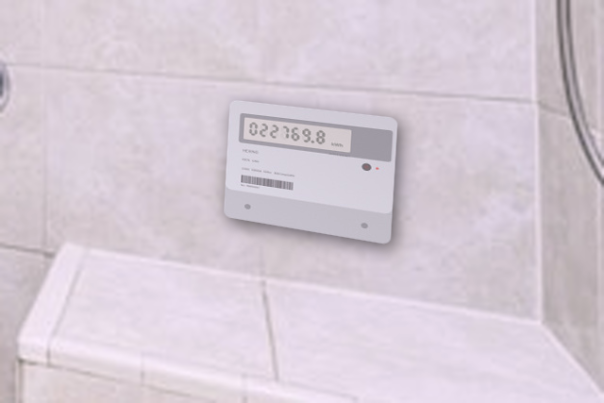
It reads 22769.8 kWh
